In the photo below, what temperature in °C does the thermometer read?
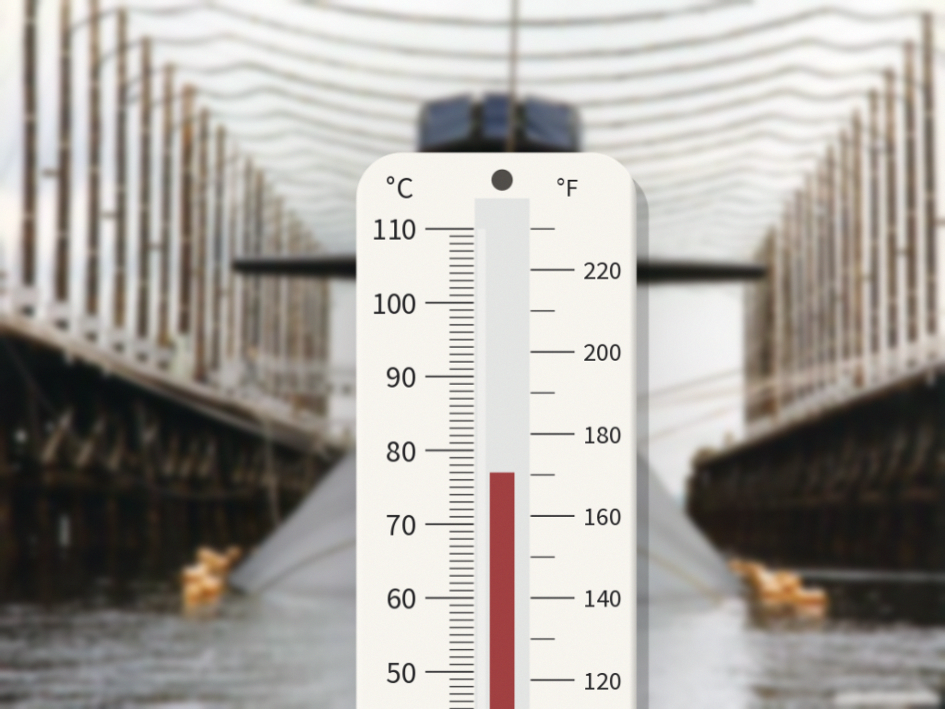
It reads 77 °C
